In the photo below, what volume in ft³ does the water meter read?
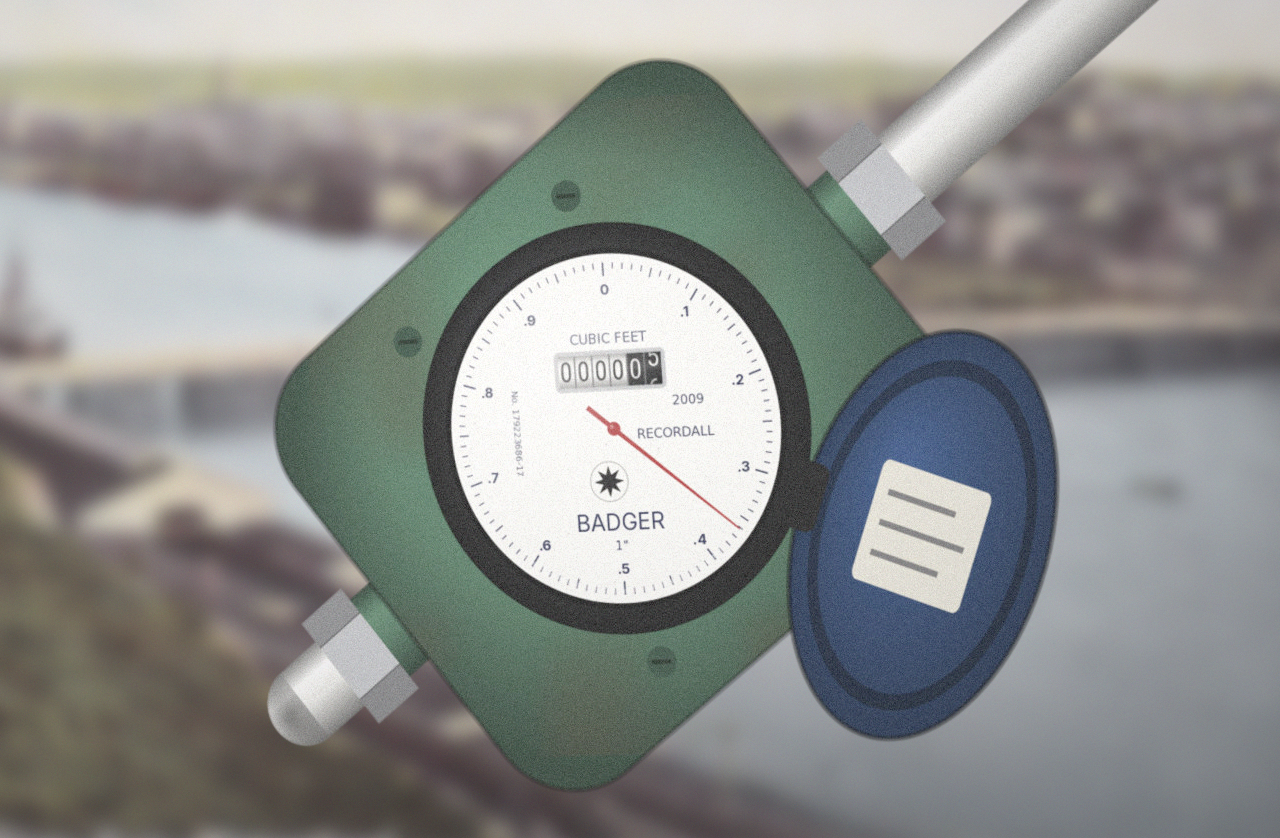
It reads 5.36 ft³
